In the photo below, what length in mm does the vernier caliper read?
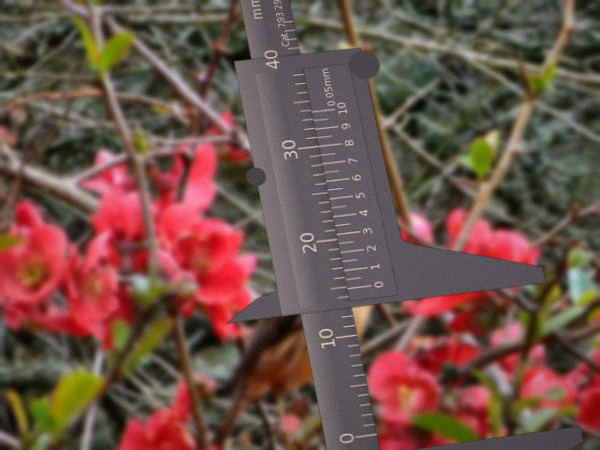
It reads 14.8 mm
